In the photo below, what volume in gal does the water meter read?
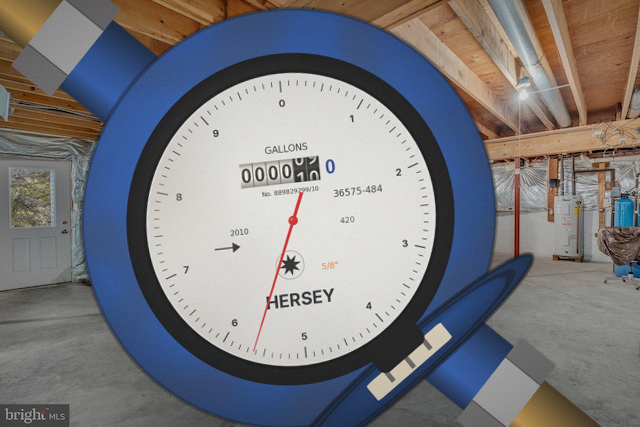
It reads 95.6 gal
